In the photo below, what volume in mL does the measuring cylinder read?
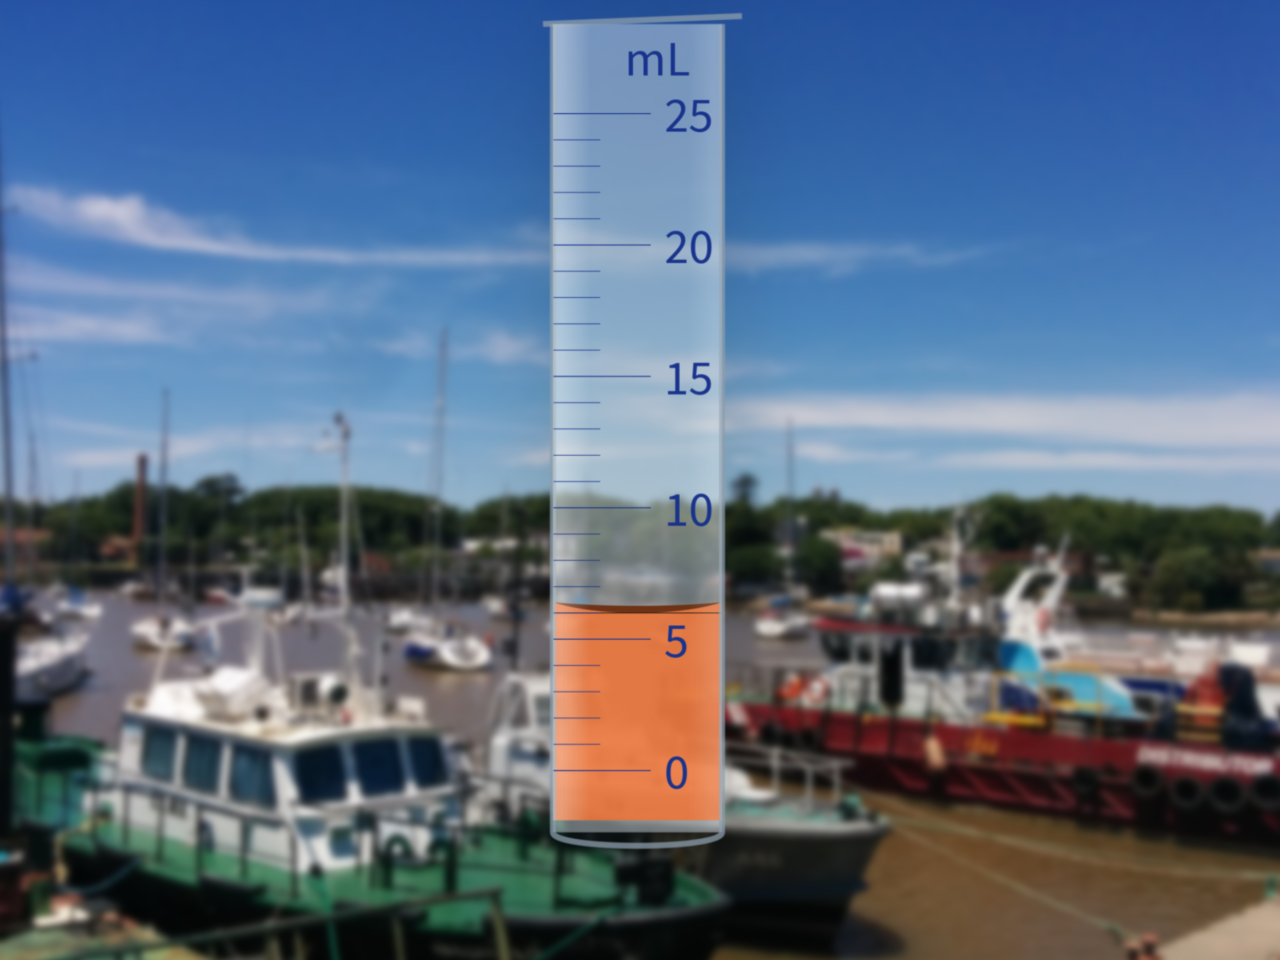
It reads 6 mL
